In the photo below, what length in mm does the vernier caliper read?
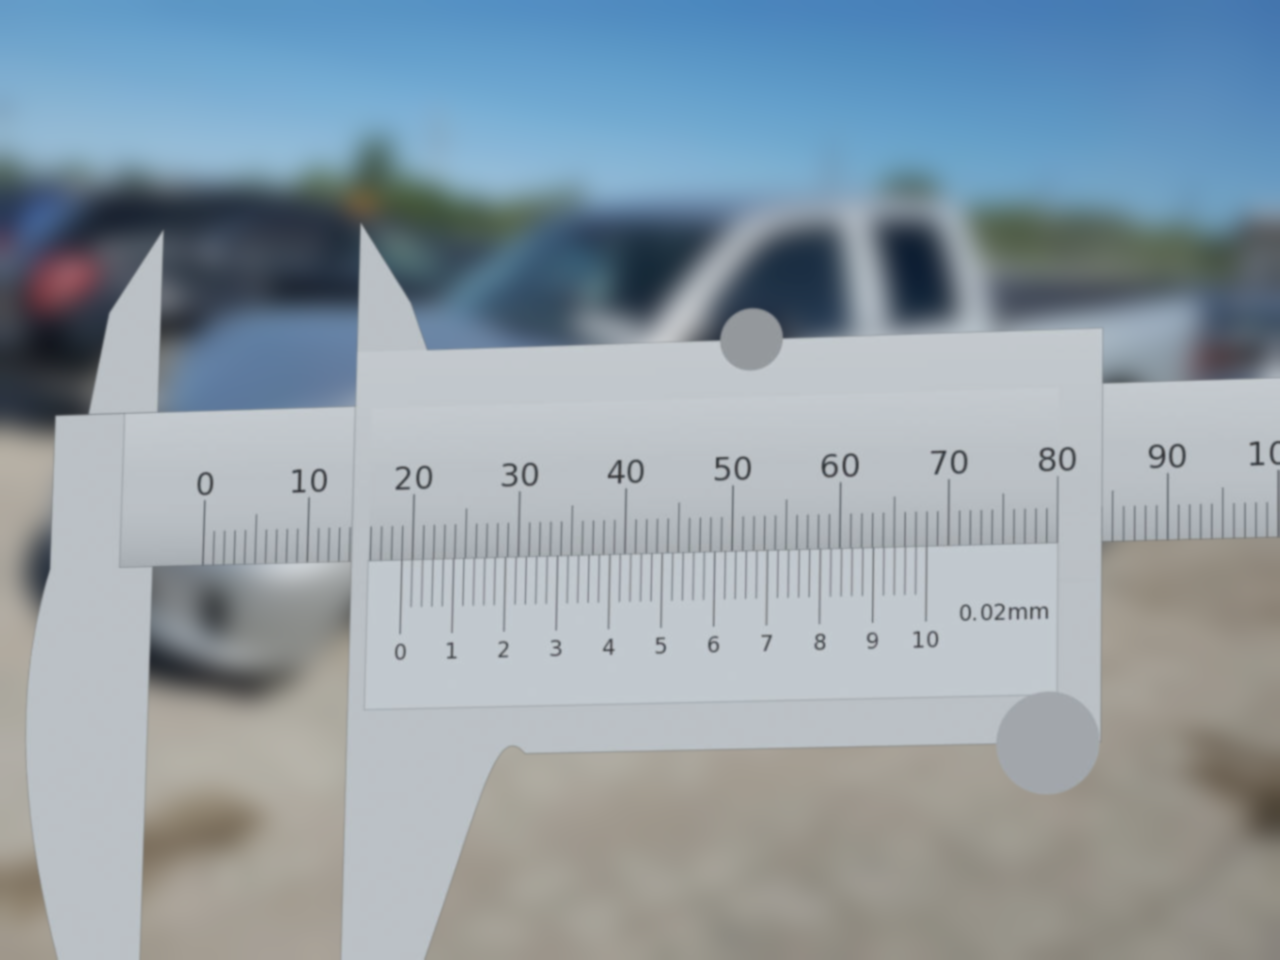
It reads 19.0 mm
